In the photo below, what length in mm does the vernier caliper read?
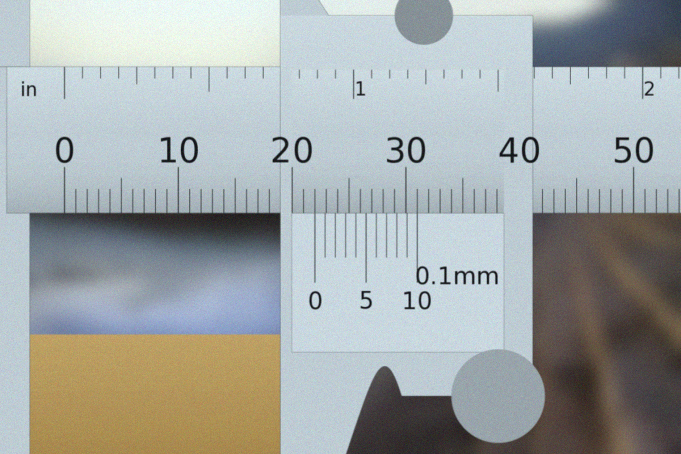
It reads 22.0 mm
